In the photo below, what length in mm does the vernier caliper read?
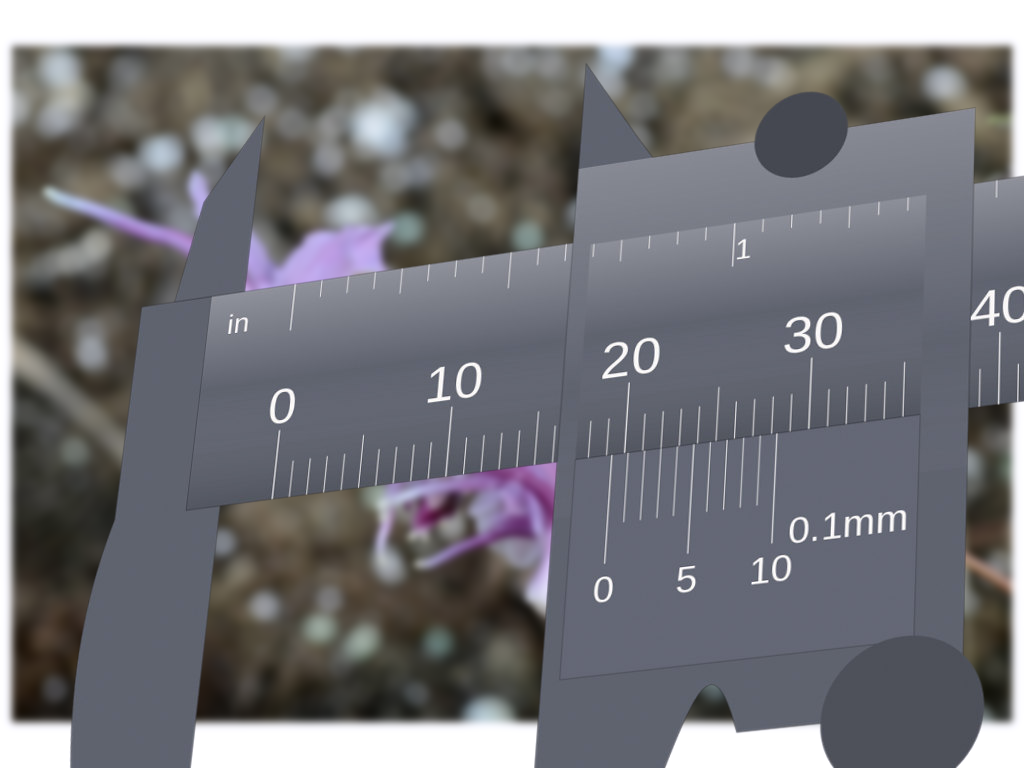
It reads 19.3 mm
